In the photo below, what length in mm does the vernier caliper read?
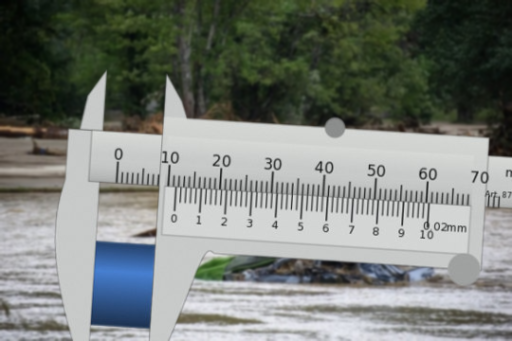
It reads 11.5 mm
